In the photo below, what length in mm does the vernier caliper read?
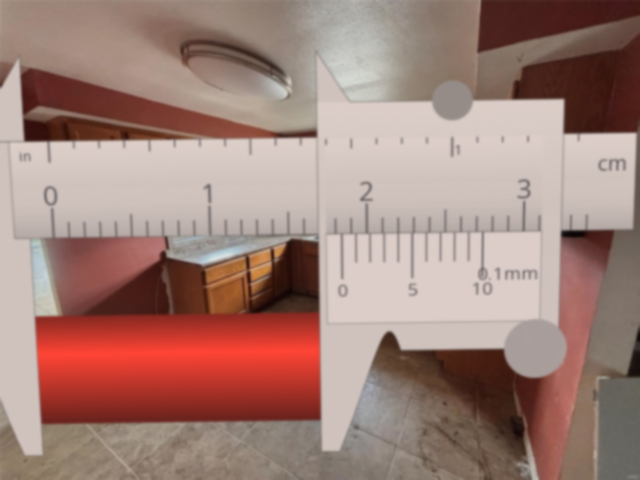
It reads 18.4 mm
